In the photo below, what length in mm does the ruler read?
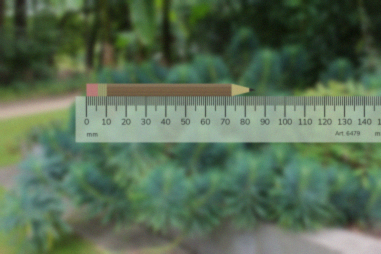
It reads 85 mm
